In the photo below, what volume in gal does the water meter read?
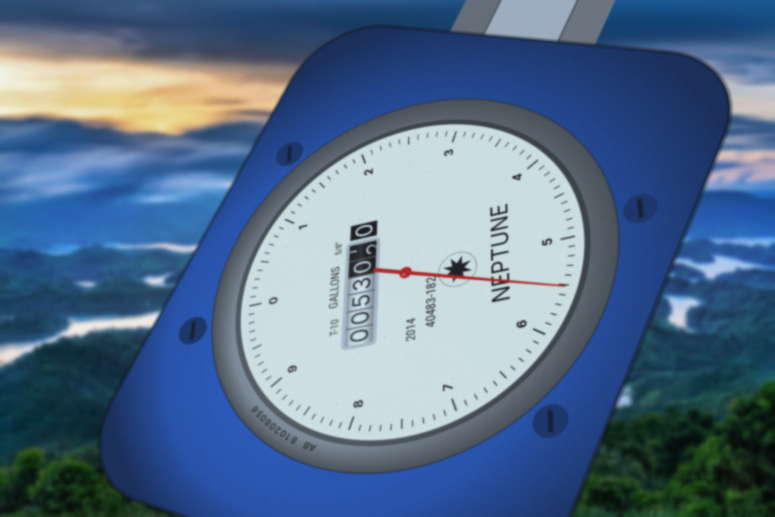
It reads 53015.5 gal
